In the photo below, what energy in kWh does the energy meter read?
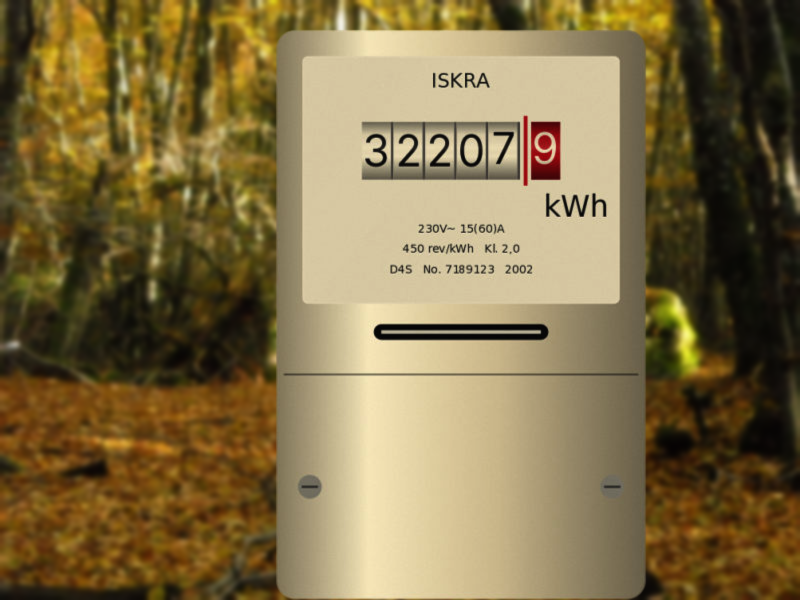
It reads 32207.9 kWh
